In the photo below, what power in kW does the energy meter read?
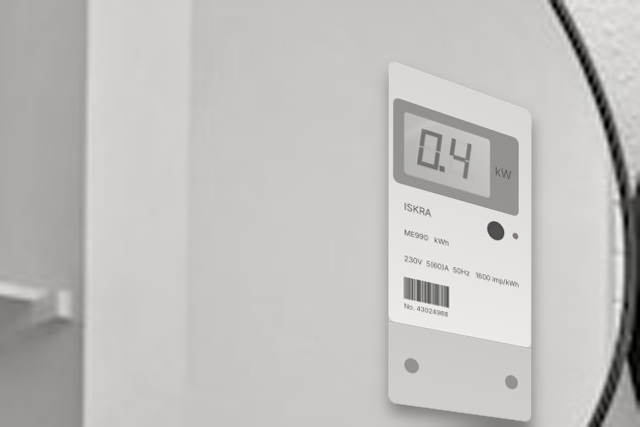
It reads 0.4 kW
